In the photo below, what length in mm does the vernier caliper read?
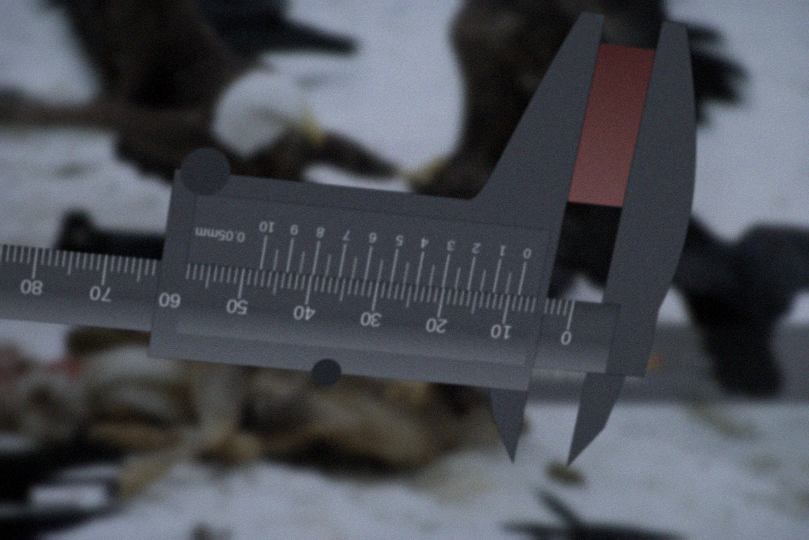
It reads 8.5 mm
